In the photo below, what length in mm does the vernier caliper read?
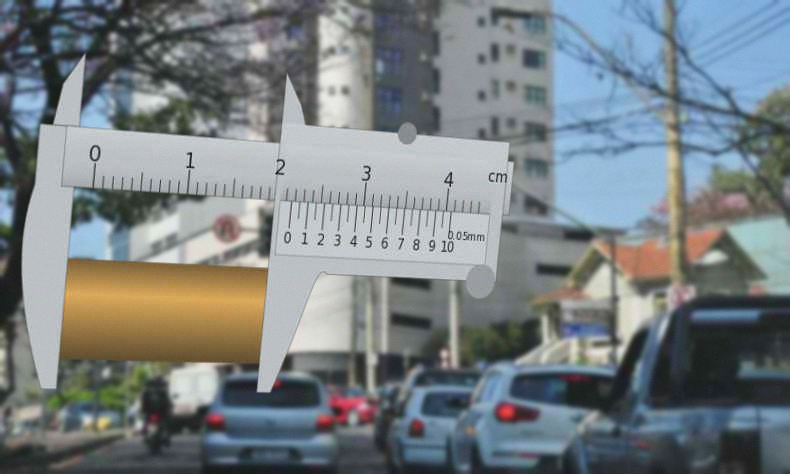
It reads 21.6 mm
